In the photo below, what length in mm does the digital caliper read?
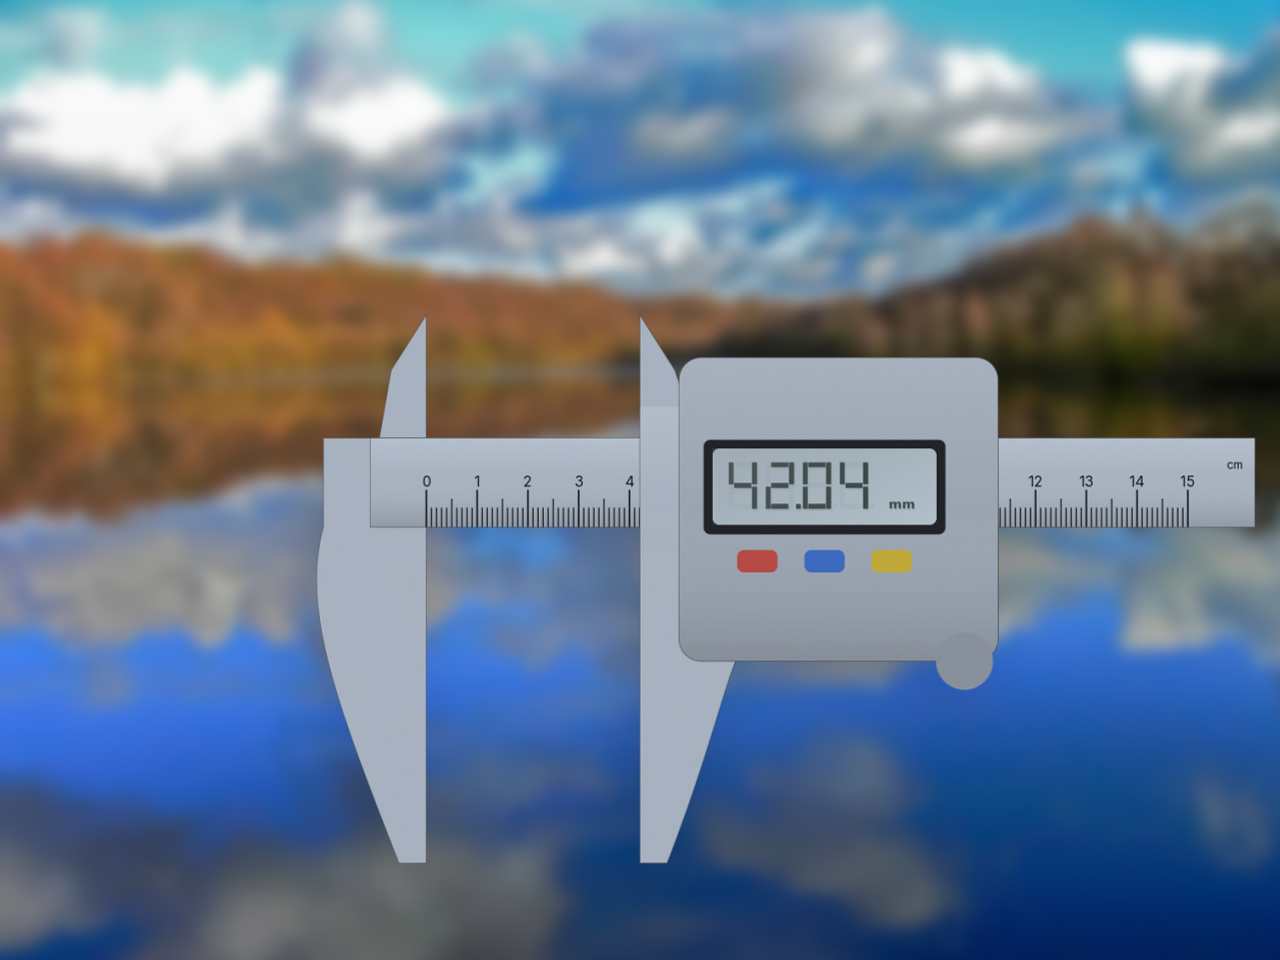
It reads 42.04 mm
